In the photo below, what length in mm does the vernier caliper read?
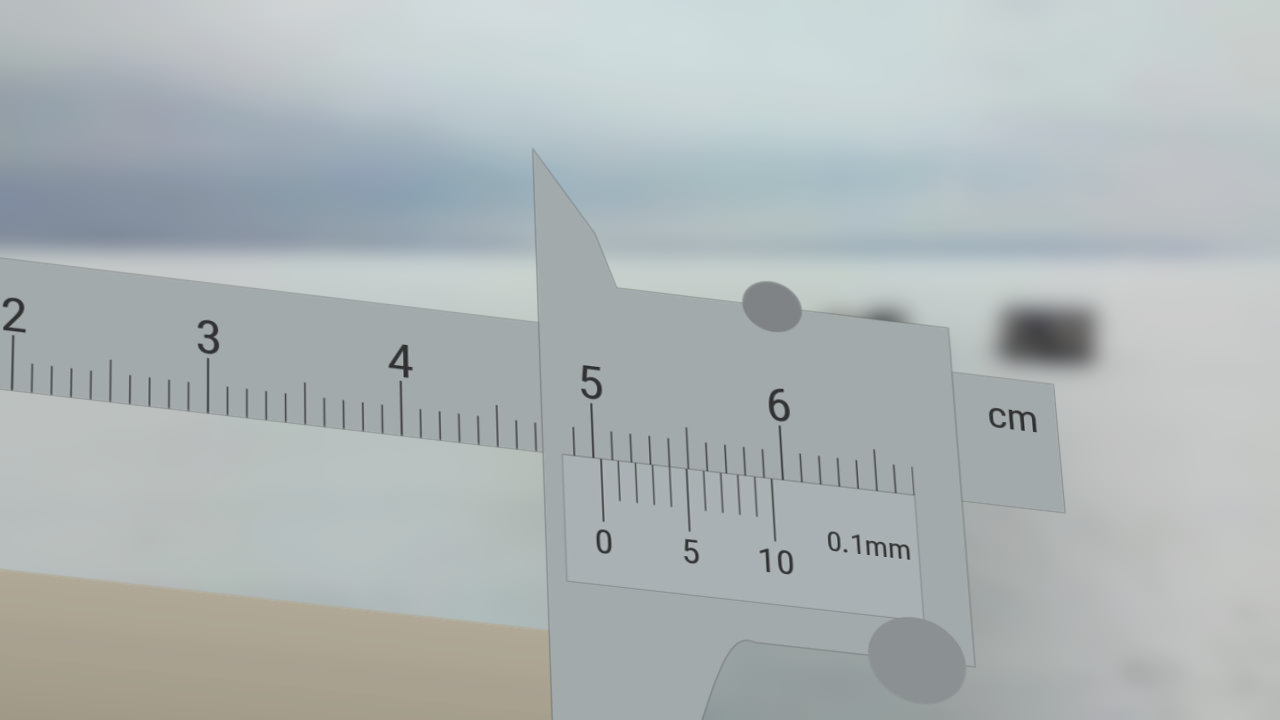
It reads 50.4 mm
